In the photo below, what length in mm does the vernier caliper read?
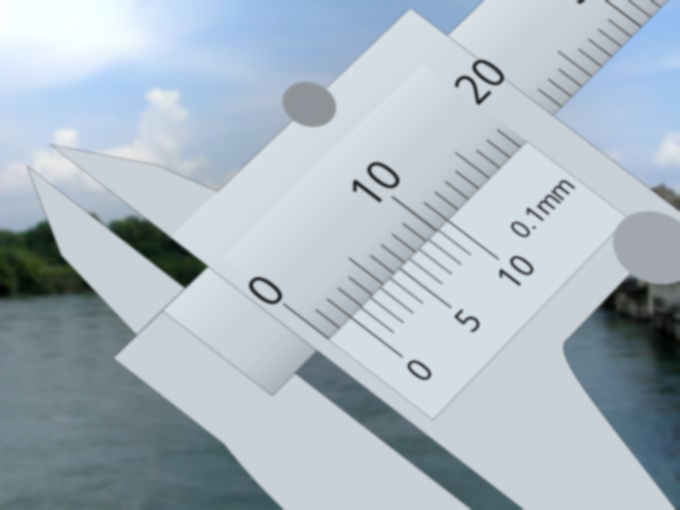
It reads 2.0 mm
